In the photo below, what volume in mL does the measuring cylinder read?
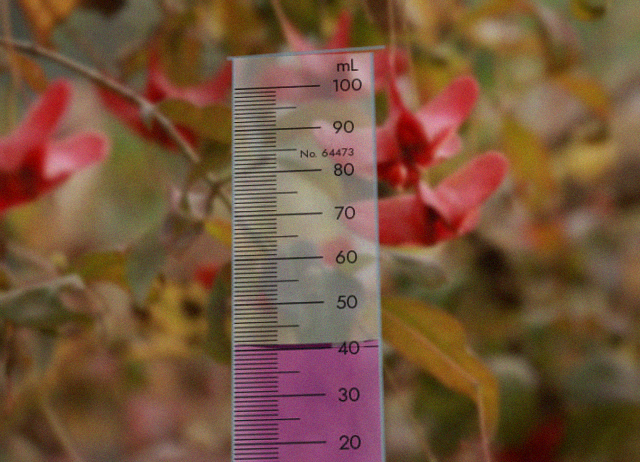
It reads 40 mL
